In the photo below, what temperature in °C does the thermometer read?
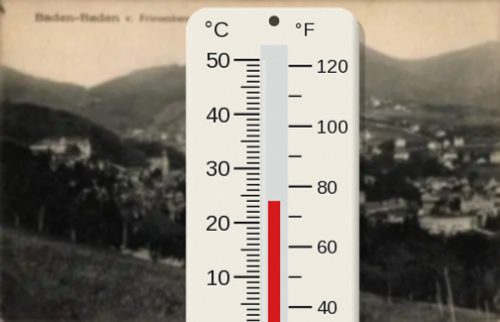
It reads 24 °C
